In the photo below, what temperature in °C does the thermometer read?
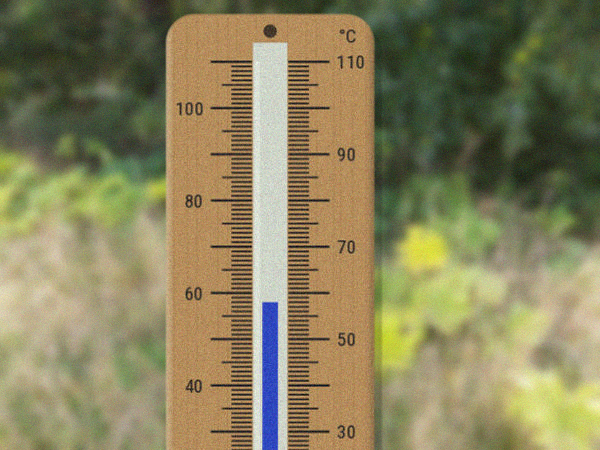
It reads 58 °C
